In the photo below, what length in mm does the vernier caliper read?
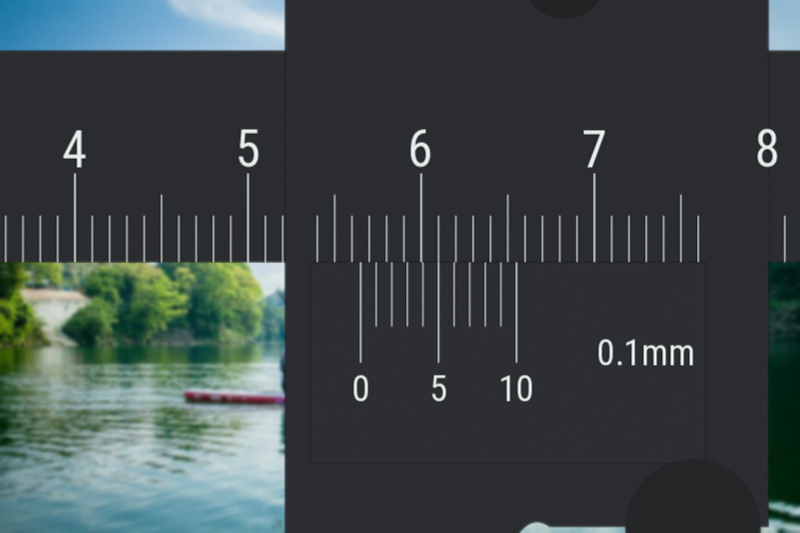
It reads 56.5 mm
